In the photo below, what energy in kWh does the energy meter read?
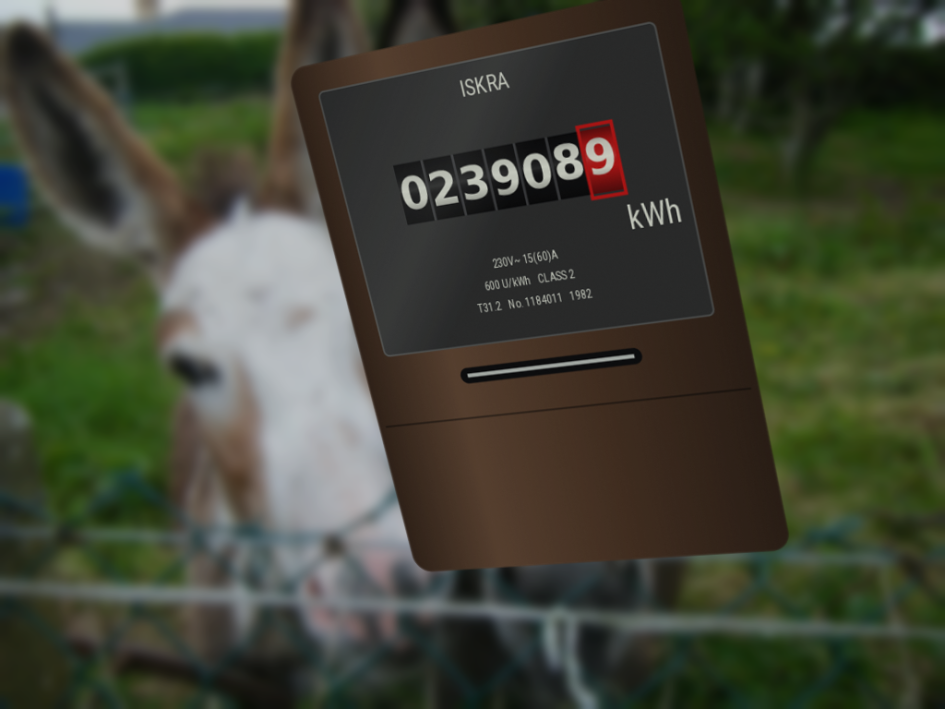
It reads 23908.9 kWh
